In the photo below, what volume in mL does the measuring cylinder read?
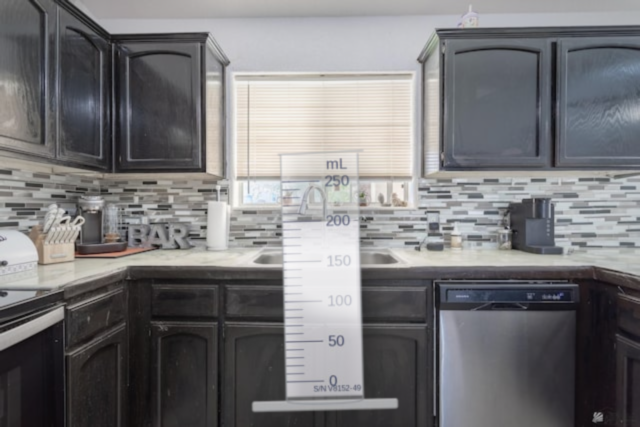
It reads 200 mL
